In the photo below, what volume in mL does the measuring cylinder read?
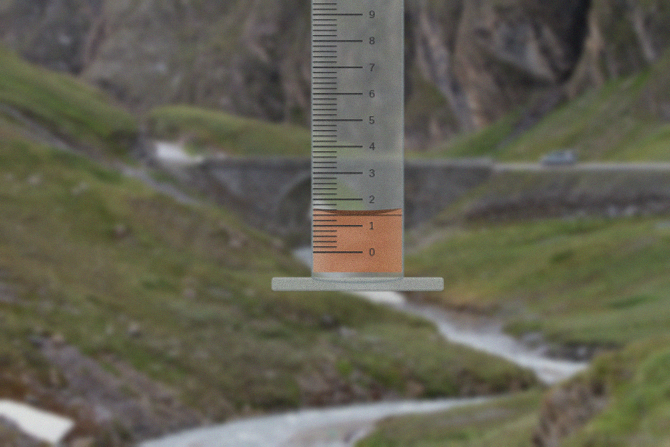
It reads 1.4 mL
